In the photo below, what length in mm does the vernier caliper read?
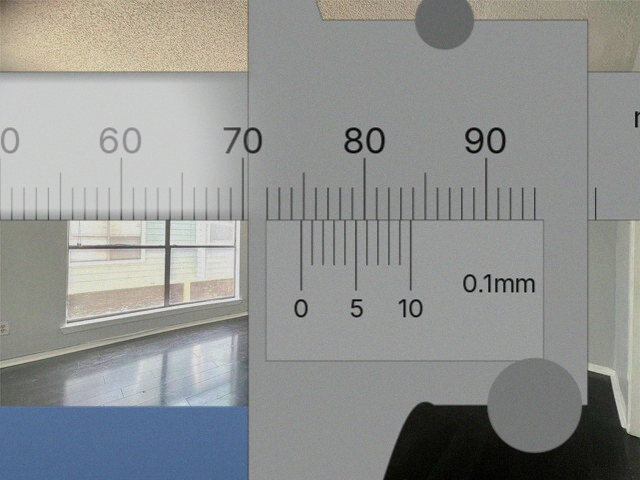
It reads 74.8 mm
